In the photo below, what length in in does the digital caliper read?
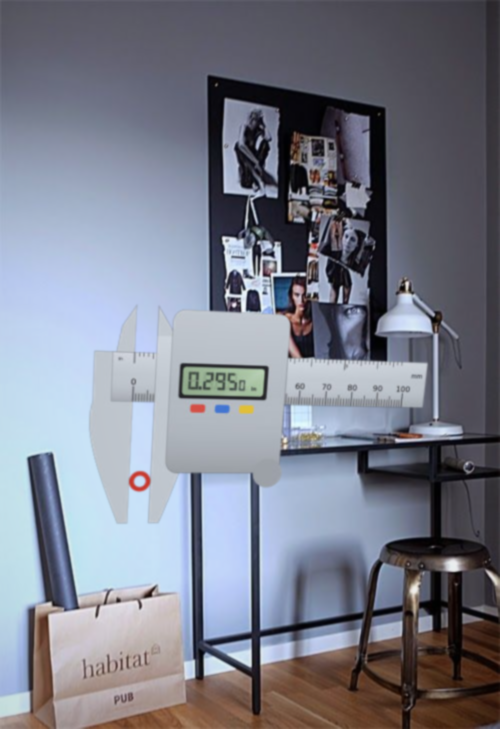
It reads 0.2950 in
